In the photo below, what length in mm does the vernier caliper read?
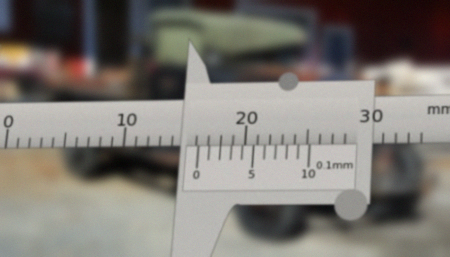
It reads 16.2 mm
